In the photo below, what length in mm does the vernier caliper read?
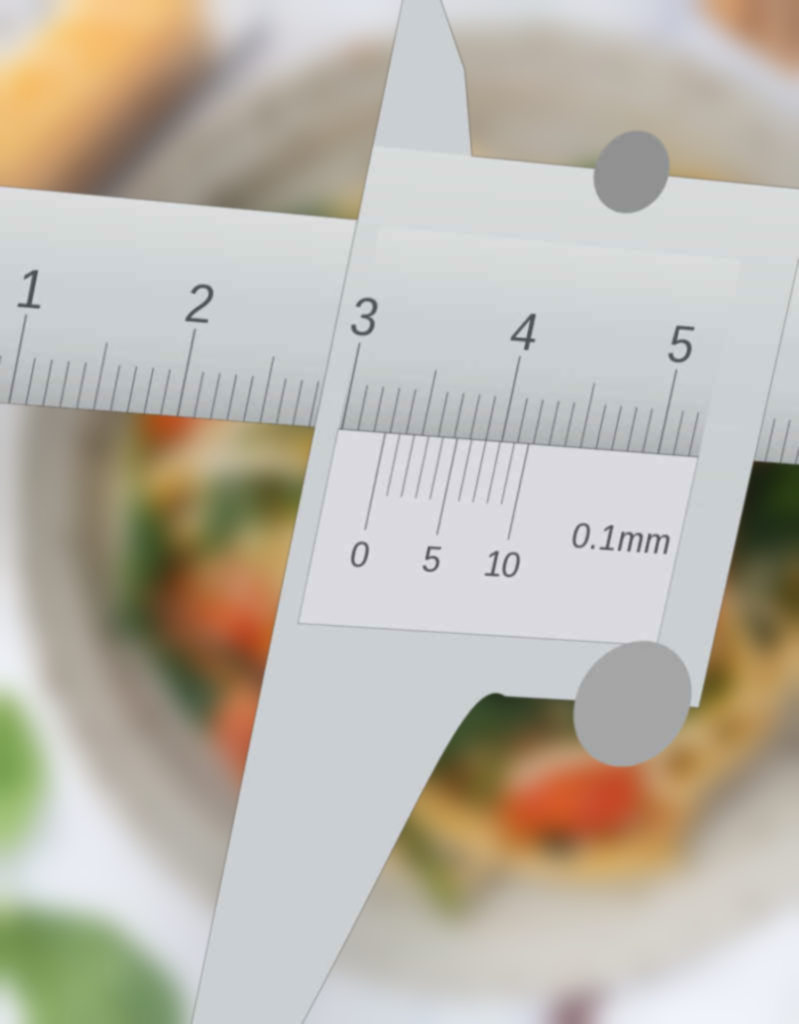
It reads 32.7 mm
